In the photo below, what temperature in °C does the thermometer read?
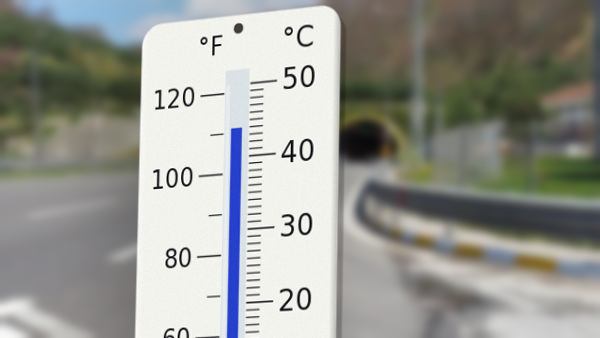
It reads 44 °C
